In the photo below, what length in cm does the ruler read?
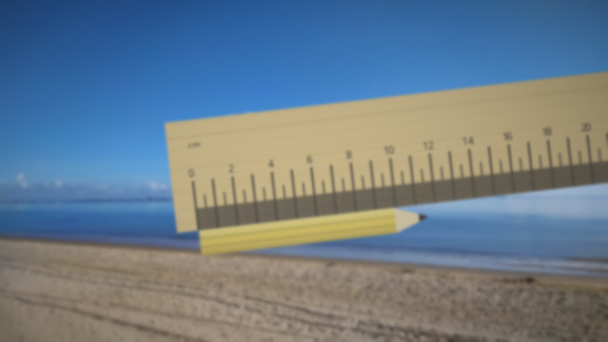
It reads 11.5 cm
